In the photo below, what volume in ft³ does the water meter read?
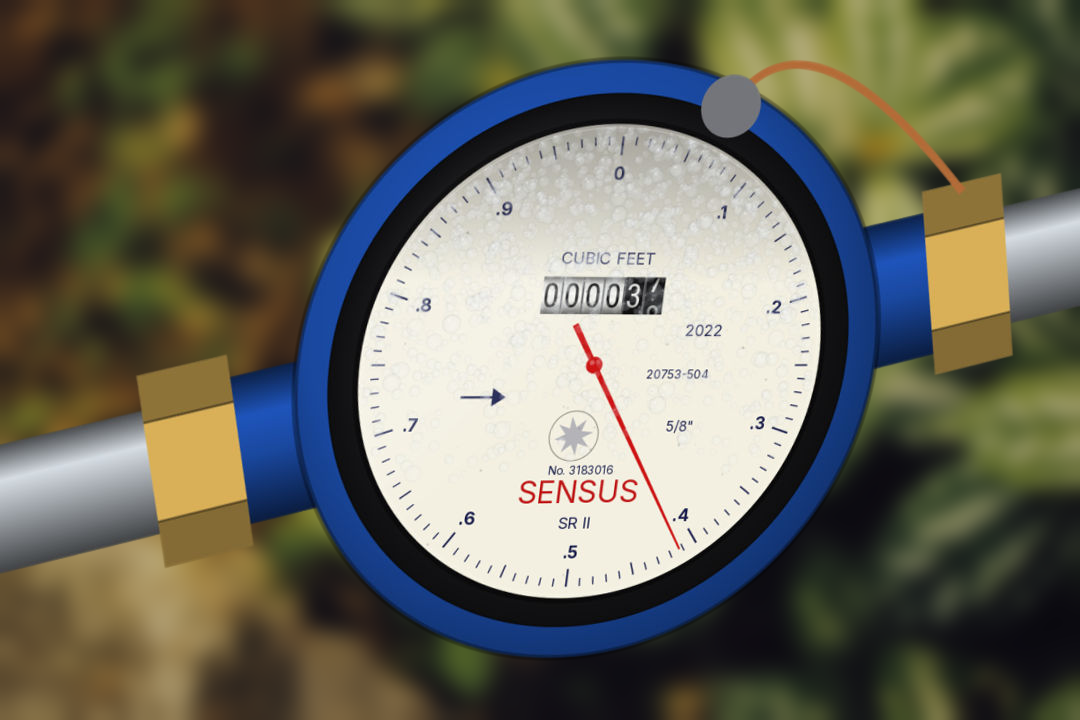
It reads 37.41 ft³
